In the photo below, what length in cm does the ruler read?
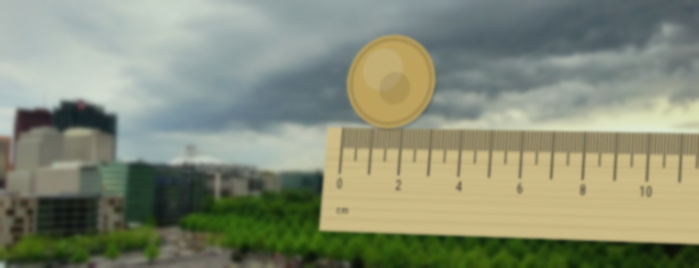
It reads 3 cm
